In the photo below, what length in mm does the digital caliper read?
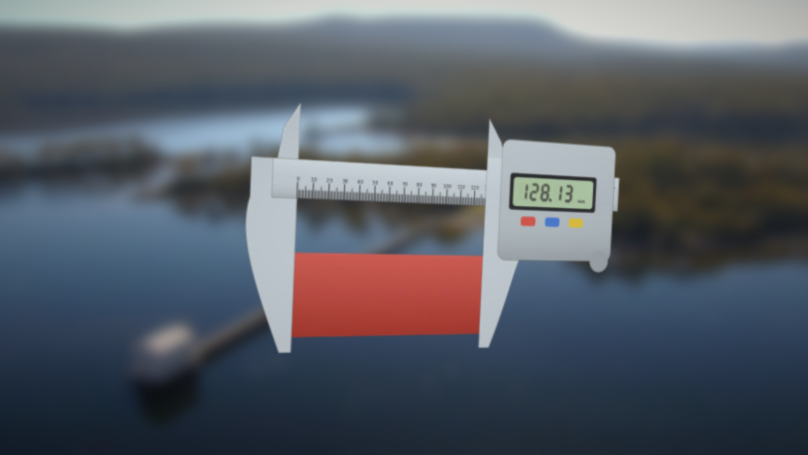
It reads 128.13 mm
